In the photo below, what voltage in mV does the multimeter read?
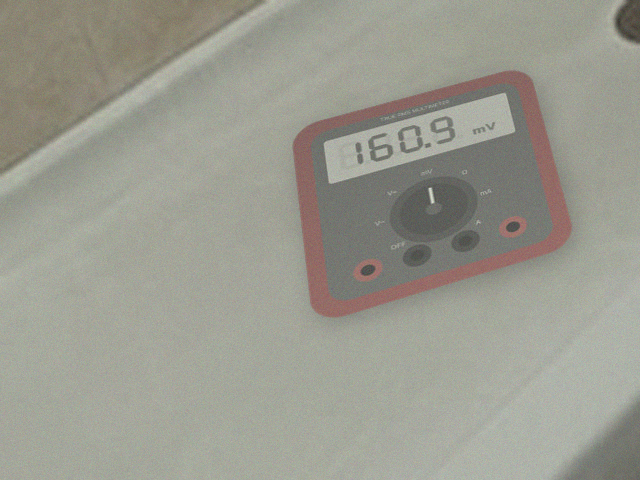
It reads 160.9 mV
